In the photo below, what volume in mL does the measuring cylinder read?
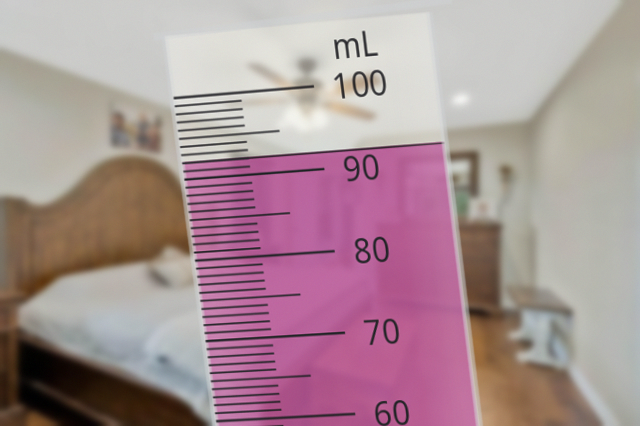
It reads 92 mL
